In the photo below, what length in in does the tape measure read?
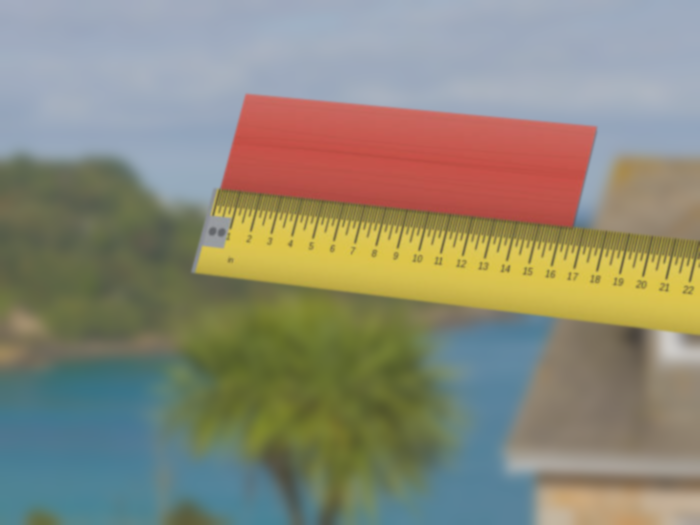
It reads 16.5 in
